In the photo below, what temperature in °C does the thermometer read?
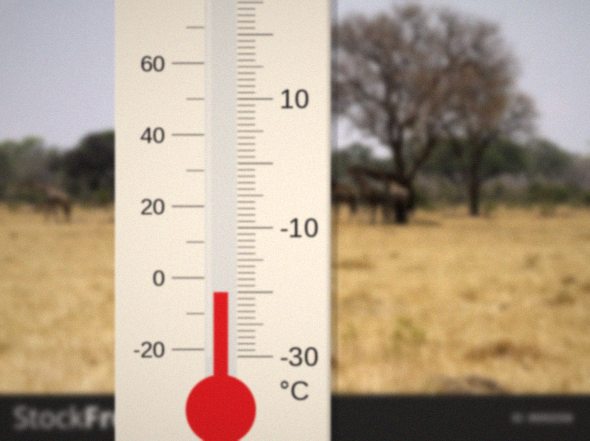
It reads -20 °C
